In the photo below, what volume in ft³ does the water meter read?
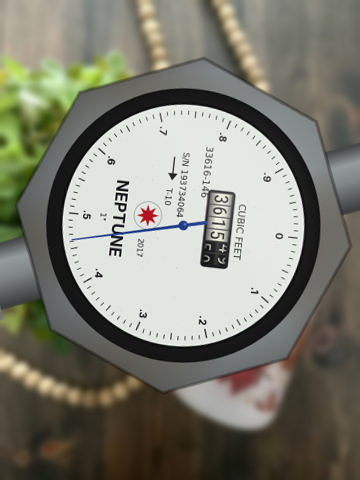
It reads 361549.46 ft³
